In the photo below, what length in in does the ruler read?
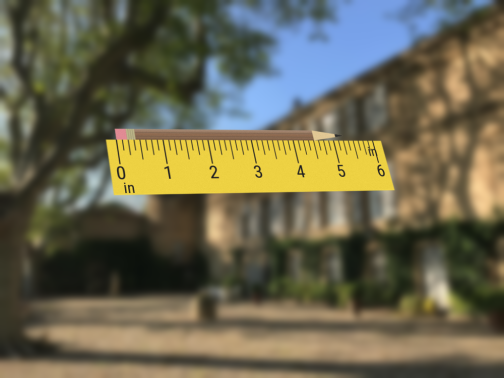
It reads 5.25 in
